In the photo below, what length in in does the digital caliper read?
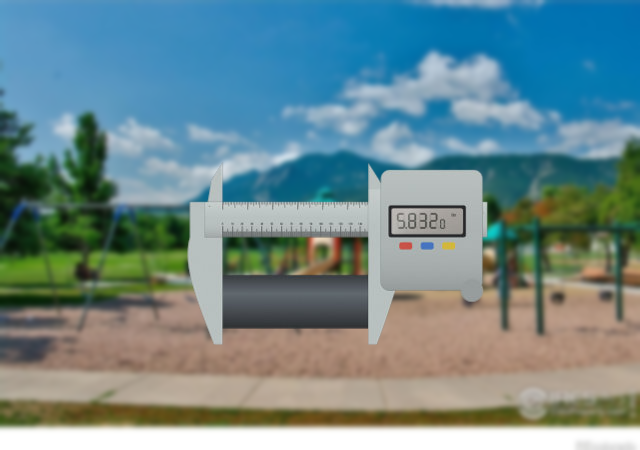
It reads 5.8320 in
